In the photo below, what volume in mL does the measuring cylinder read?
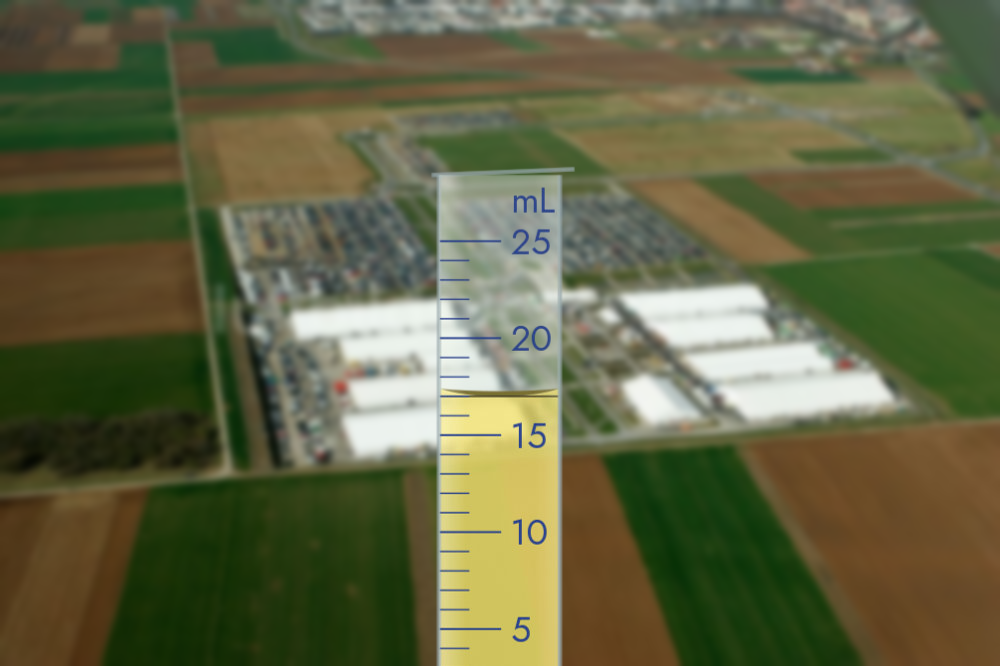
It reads 17 mL
